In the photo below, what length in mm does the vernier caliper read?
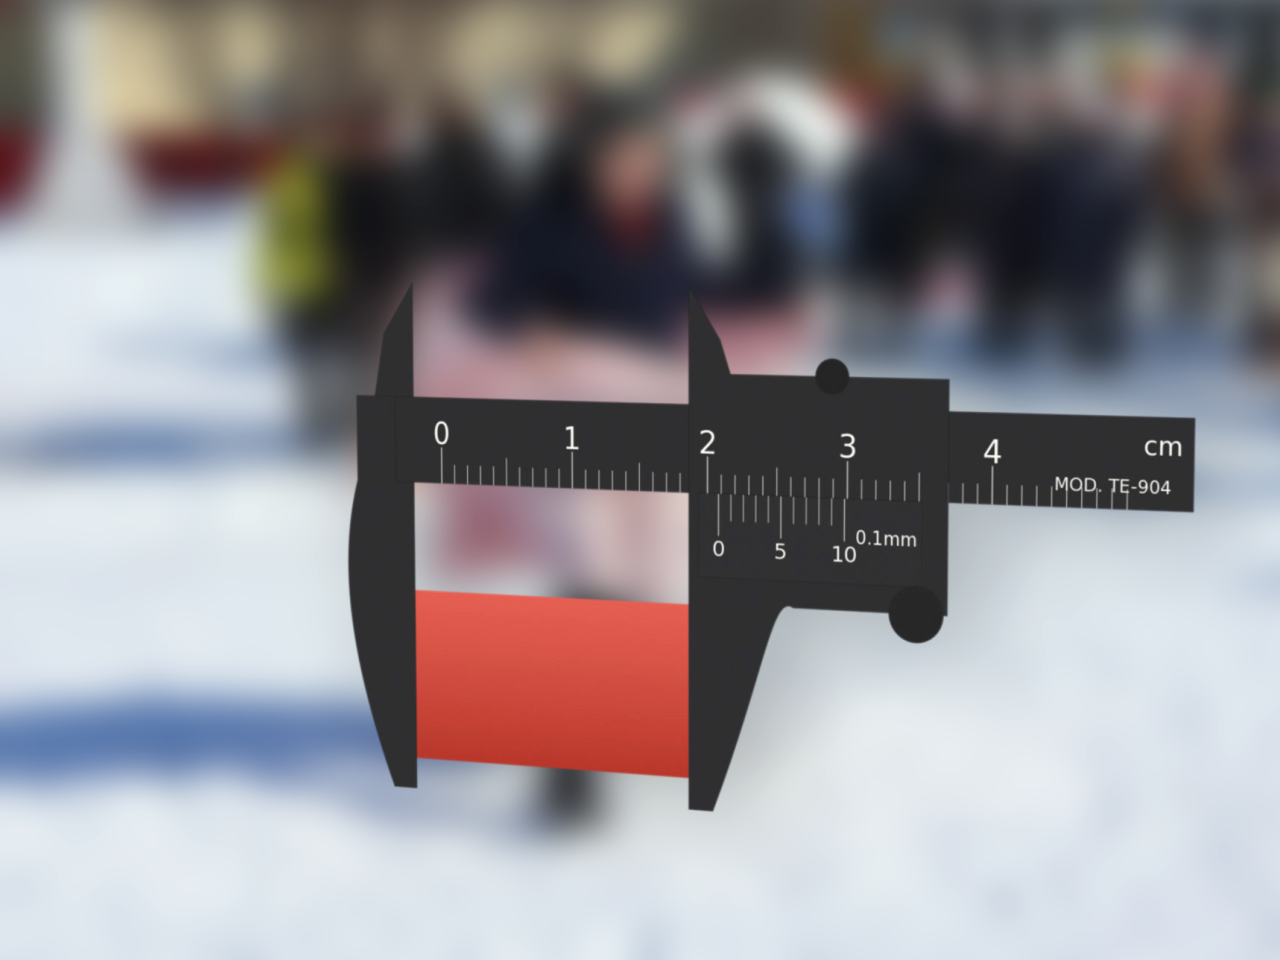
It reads 20.8 mm
